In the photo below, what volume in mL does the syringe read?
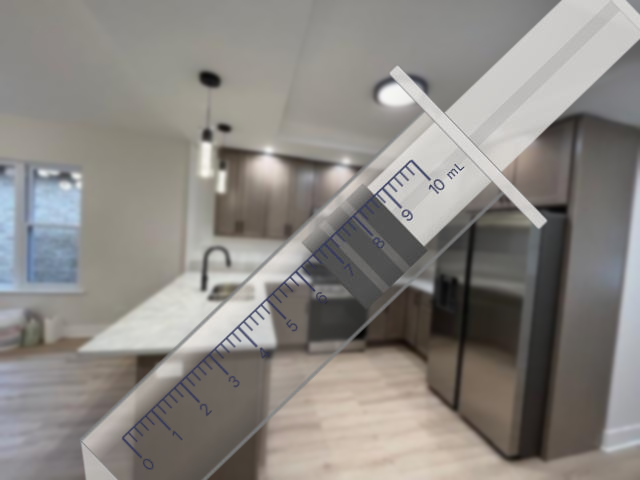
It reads 6.6 mL
